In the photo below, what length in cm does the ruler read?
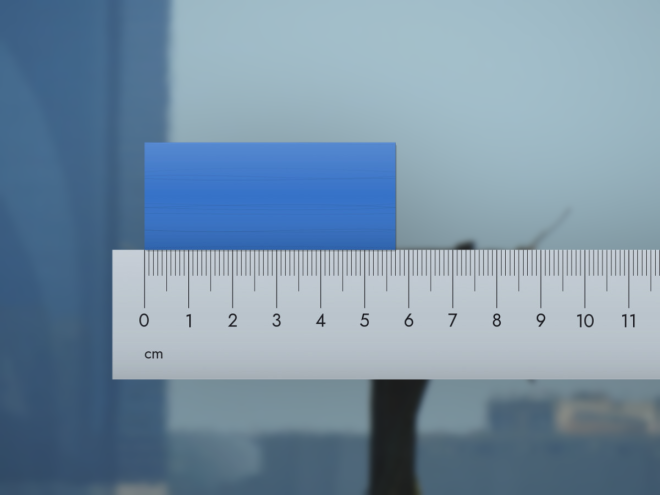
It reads 5.7 cm
